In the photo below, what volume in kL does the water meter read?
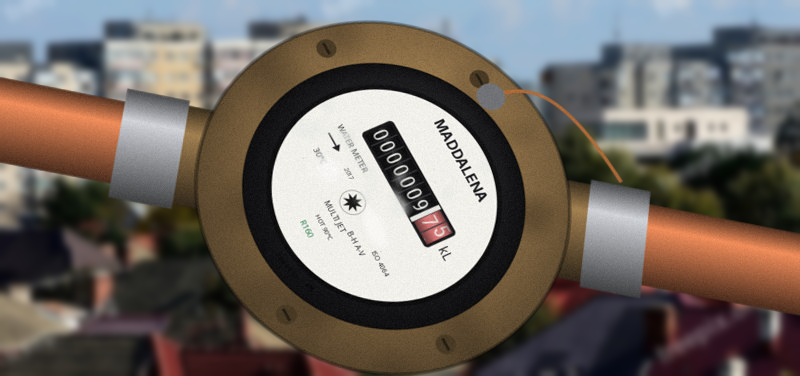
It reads 9.75 kL
